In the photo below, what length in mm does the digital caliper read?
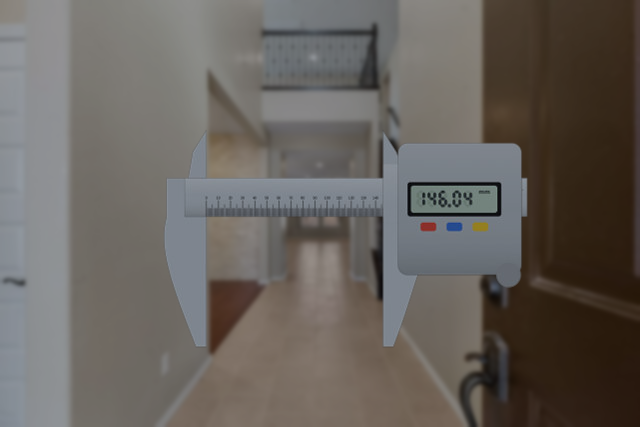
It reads 146.04 mm
